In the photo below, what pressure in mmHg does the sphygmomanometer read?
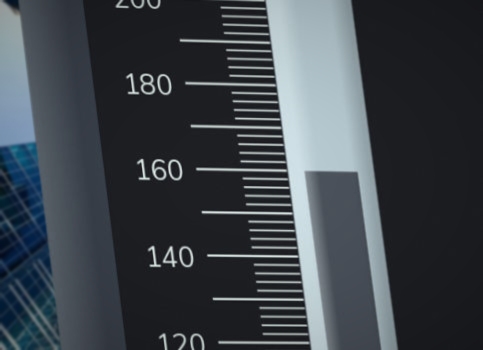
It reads 160 mmHg
